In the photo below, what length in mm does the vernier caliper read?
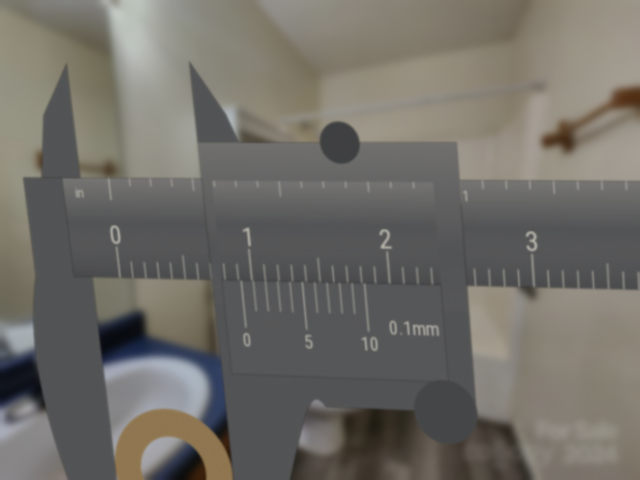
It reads 9.2 mm
